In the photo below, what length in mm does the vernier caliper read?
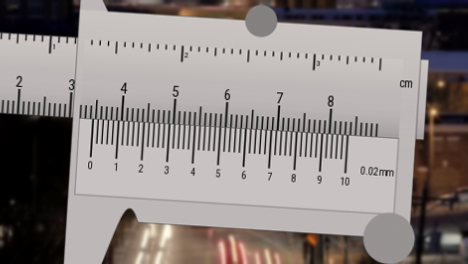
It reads 34.5 mm
